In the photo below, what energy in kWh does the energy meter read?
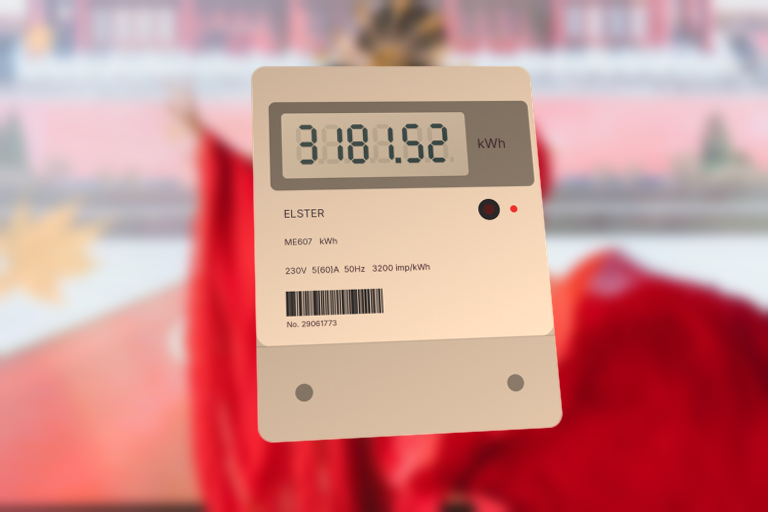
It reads 3181.52 kWh
